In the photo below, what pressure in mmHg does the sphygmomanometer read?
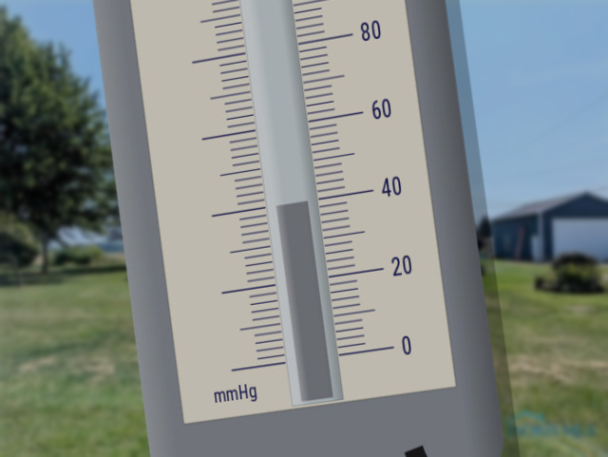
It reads 40 mmHg
